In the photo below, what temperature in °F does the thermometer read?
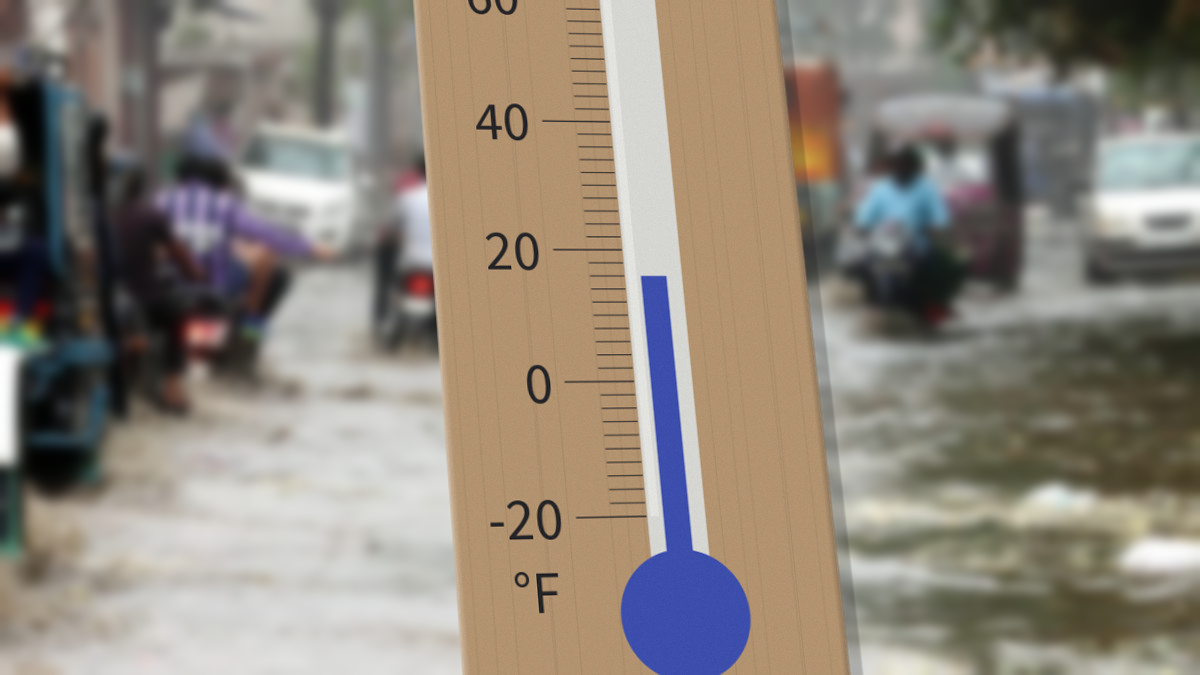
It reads 16 °F
